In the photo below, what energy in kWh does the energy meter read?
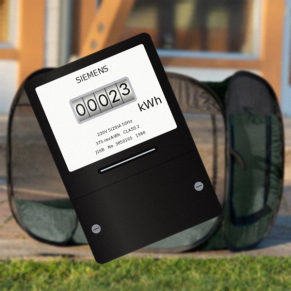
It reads 23 kWh
